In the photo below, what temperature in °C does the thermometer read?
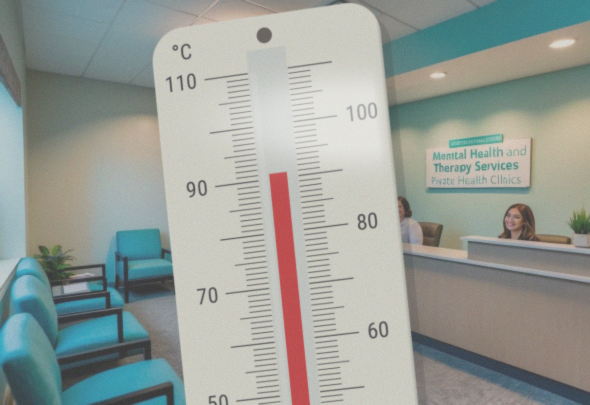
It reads 91 °C
